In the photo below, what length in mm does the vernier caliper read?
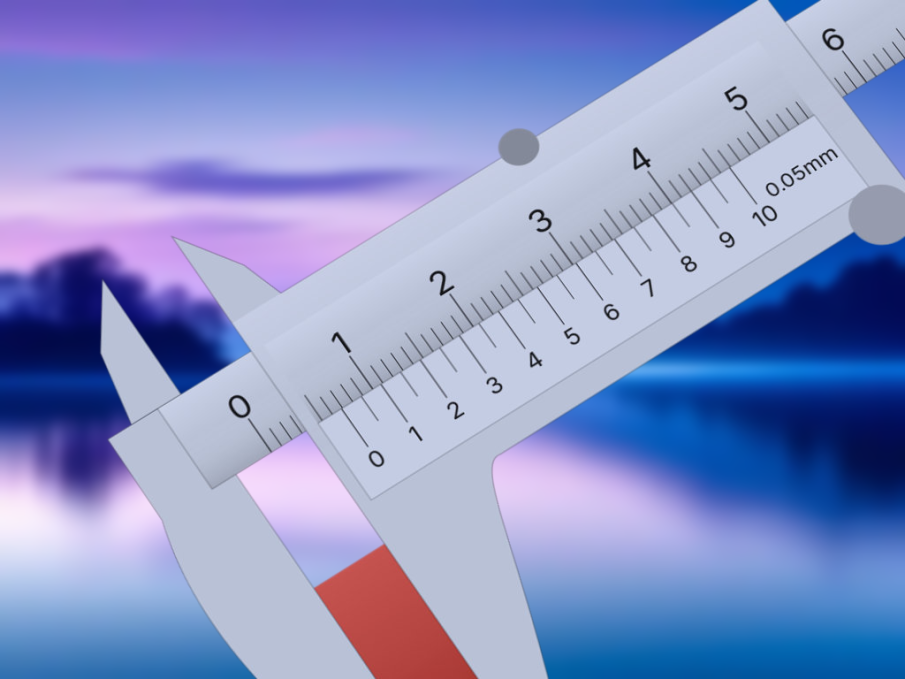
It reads 6.9 mm
